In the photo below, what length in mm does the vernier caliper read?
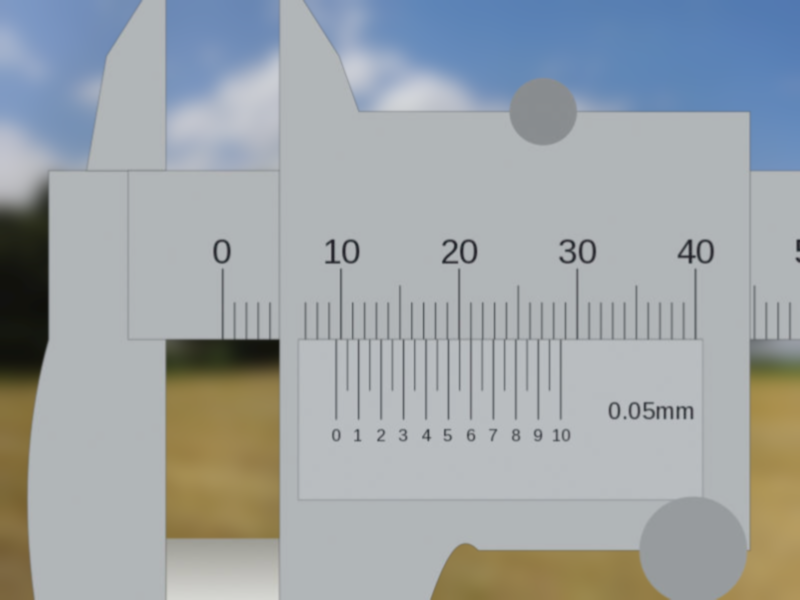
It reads 9.6 mm
